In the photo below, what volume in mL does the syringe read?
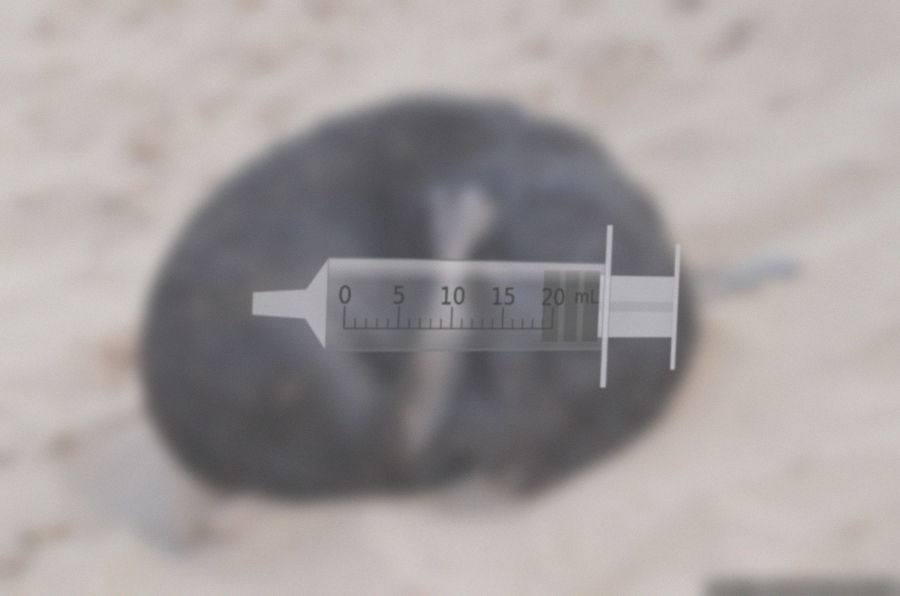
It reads 19 mL
